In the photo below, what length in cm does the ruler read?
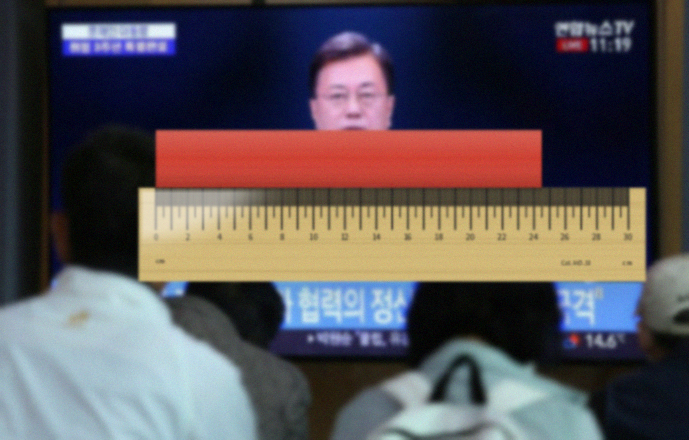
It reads 24.5 cm
